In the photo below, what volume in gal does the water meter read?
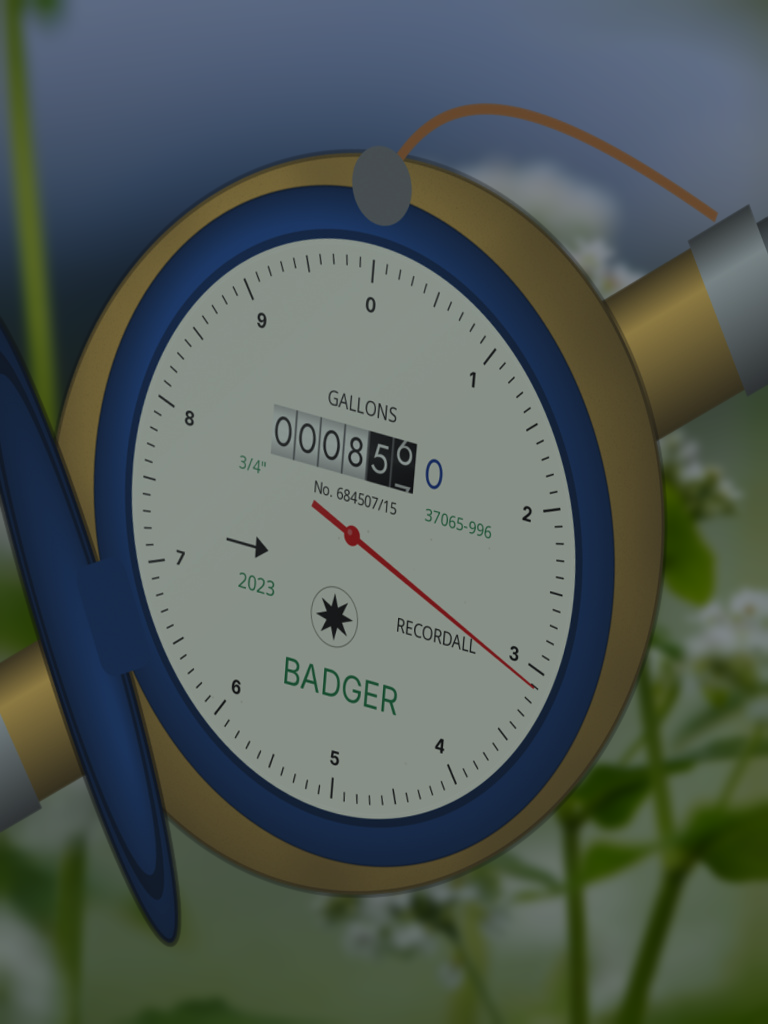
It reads 8563.1 gal
